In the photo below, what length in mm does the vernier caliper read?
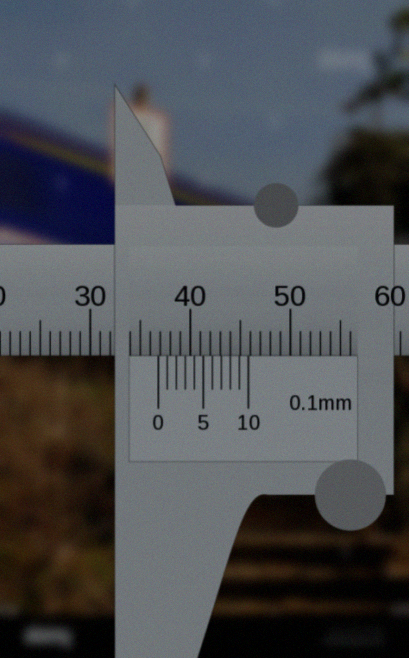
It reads 36.8 mm
